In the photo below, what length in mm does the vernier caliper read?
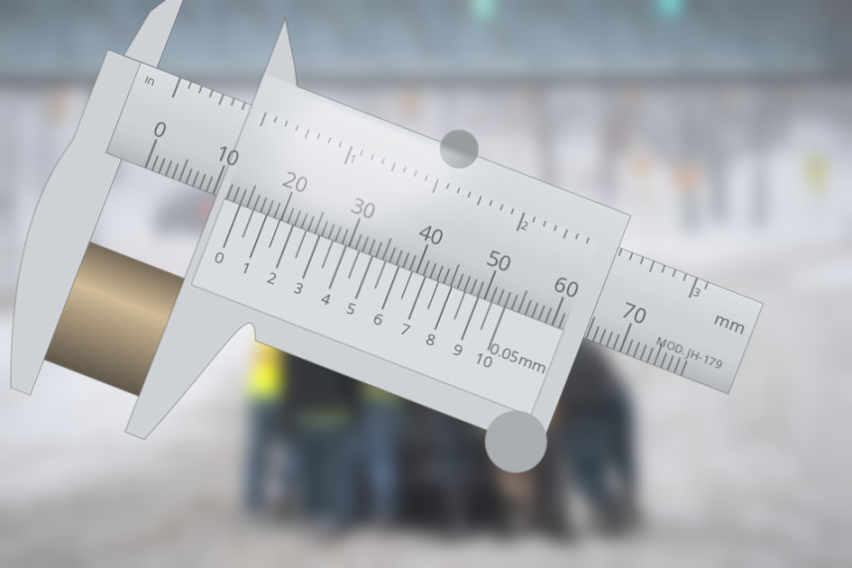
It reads 14.0 mm
